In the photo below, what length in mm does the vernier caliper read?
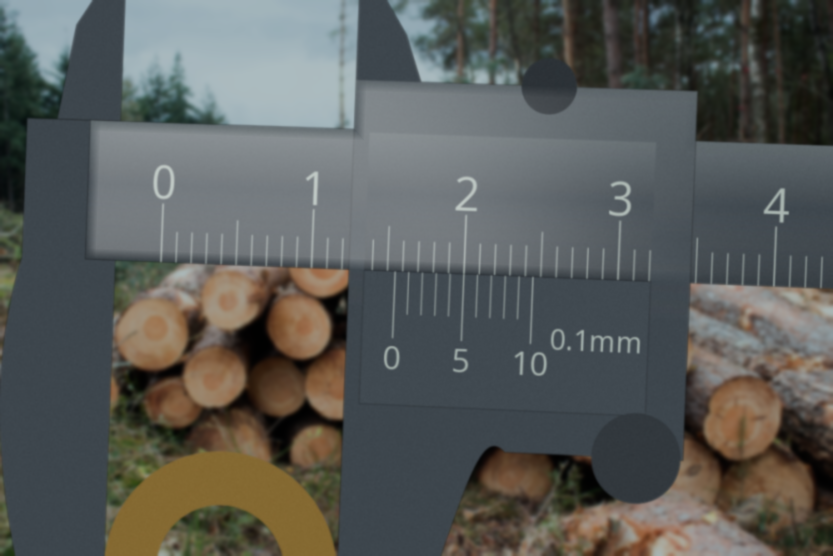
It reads 15.5 mm
